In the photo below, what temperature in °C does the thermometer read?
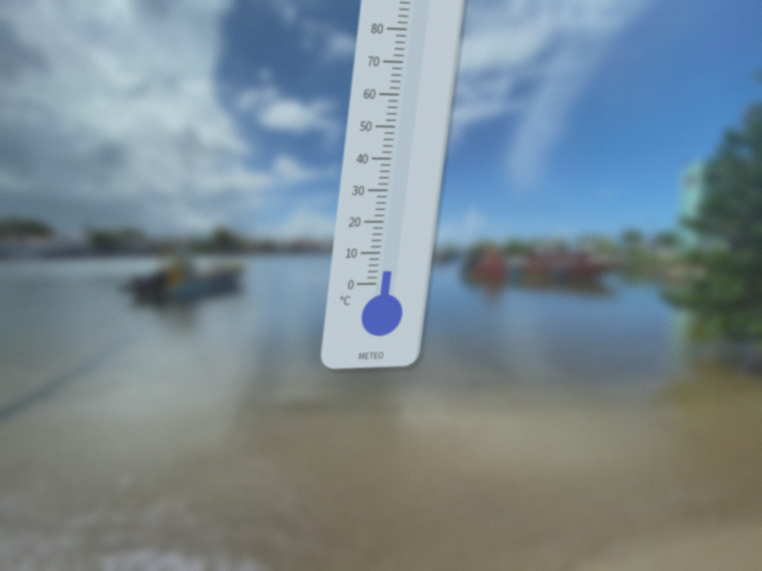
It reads 4 °C
